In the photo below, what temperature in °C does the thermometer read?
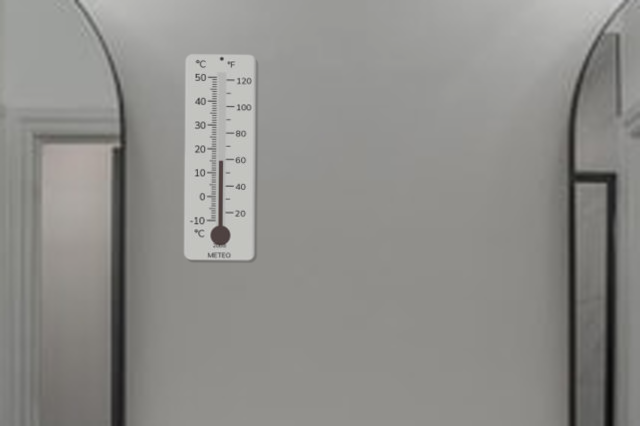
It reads 15 °C
